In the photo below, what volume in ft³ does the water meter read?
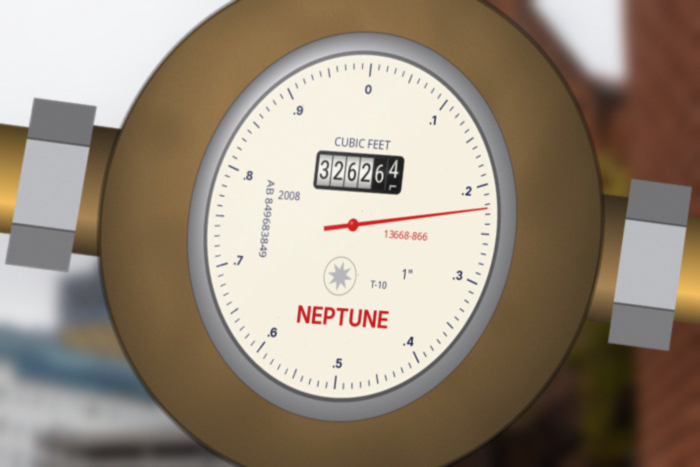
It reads 326264.22 ft³
